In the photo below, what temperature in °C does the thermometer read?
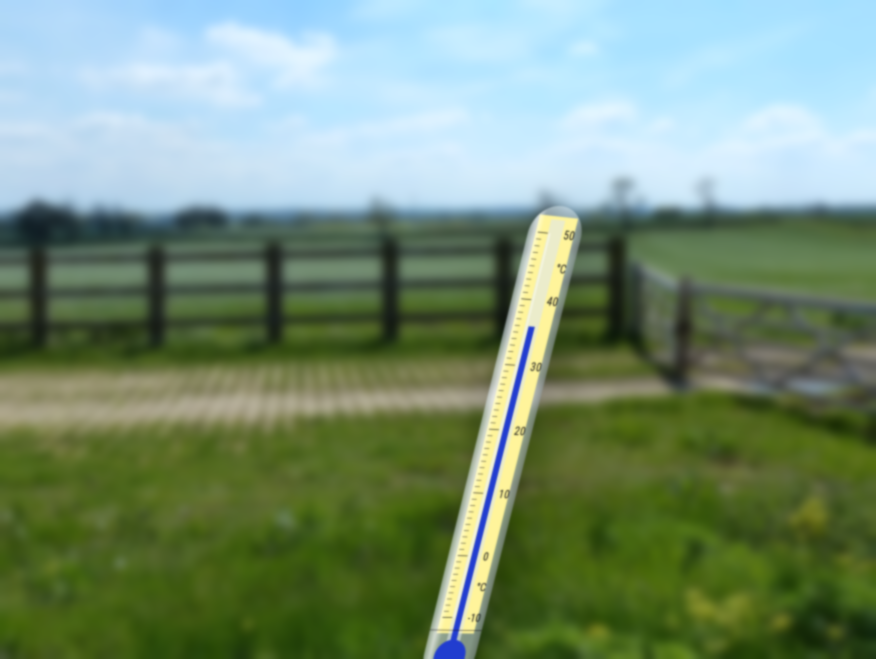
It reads 36 °C
